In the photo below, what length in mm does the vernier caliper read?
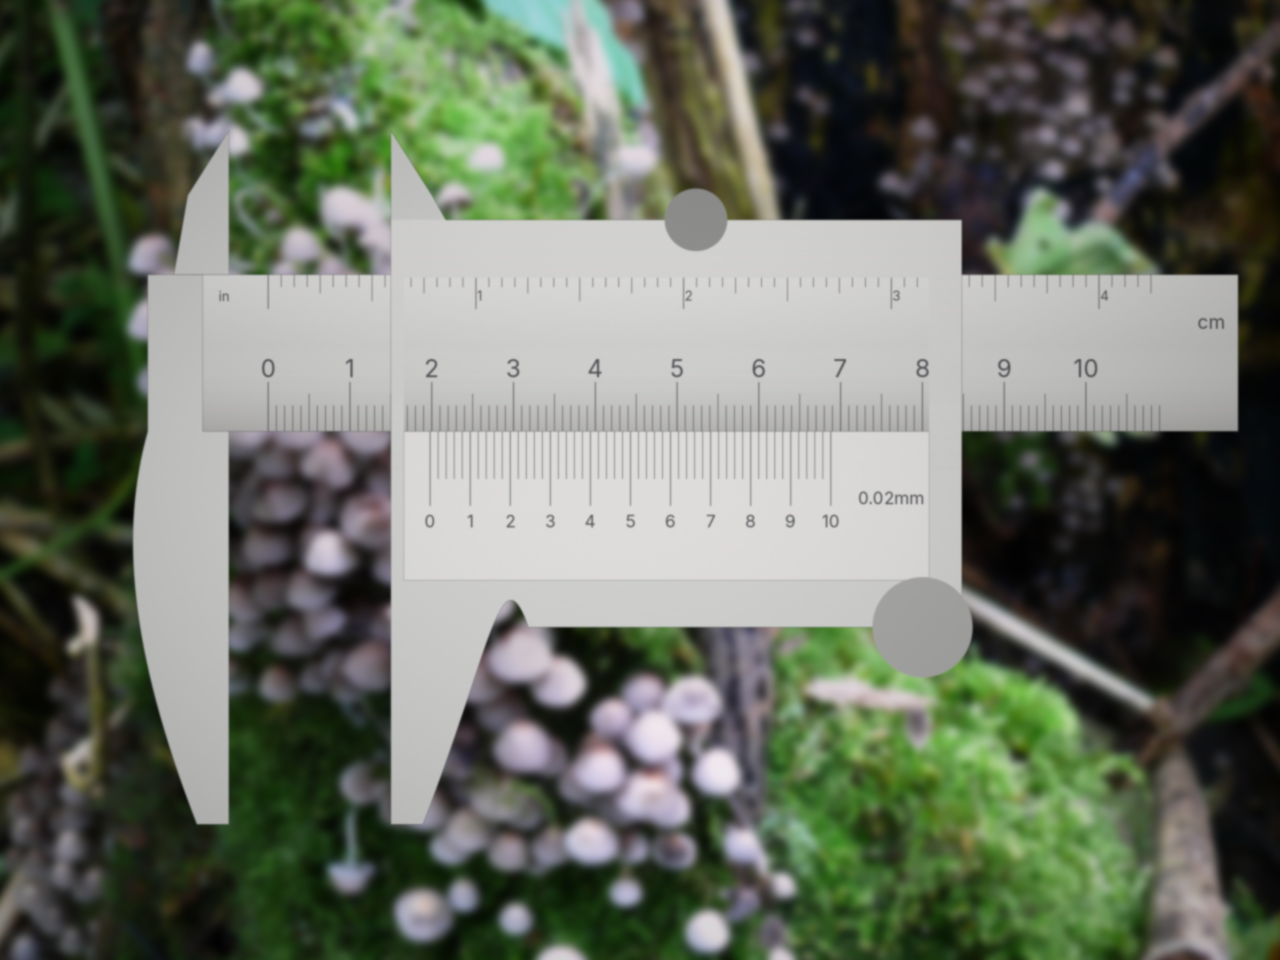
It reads 19.8 mm
